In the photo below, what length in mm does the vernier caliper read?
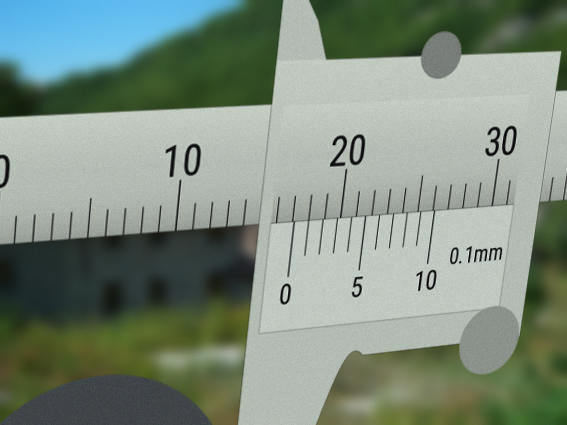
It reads 17.1 mm
